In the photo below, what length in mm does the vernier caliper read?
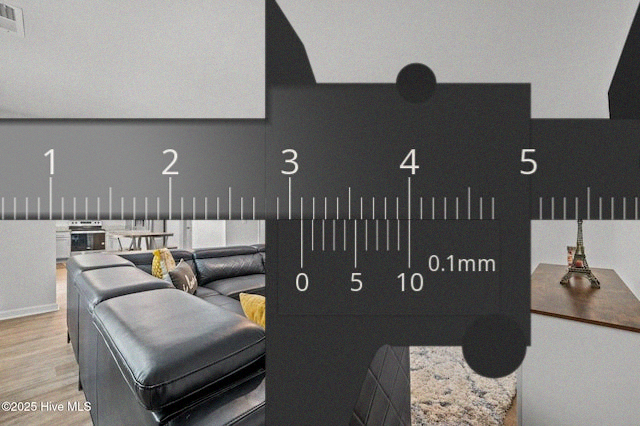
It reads 31.0 mm
